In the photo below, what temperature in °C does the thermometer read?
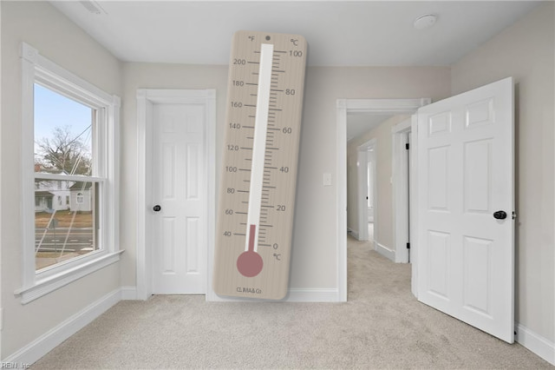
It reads 10 °C
